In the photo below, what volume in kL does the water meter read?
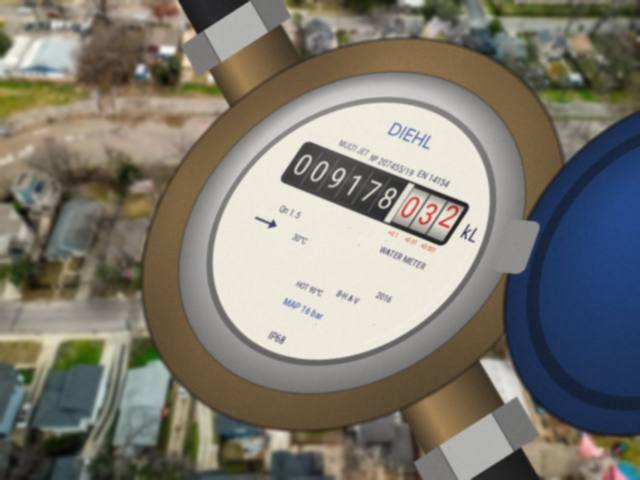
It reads 9178.032 kL
